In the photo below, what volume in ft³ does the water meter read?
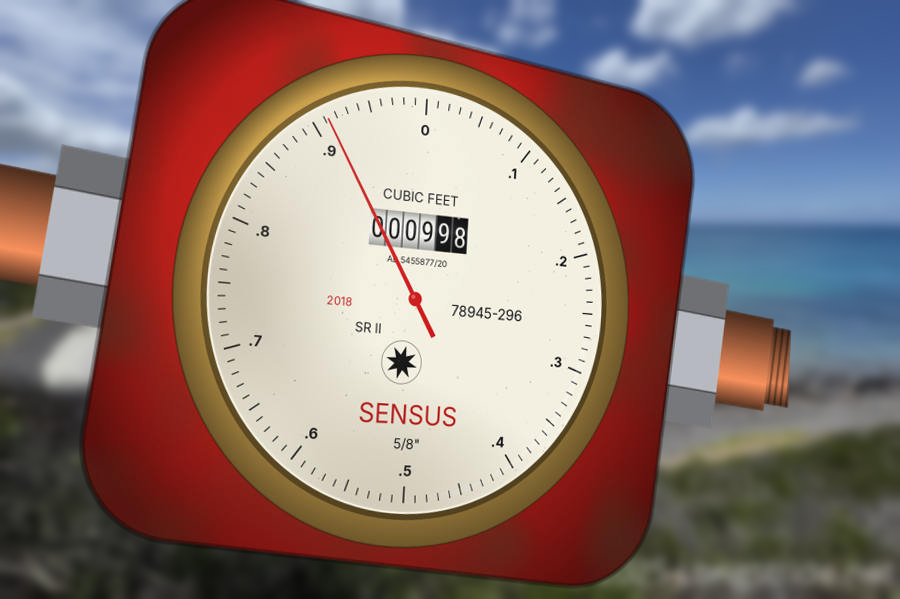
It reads 997.91 ft³
